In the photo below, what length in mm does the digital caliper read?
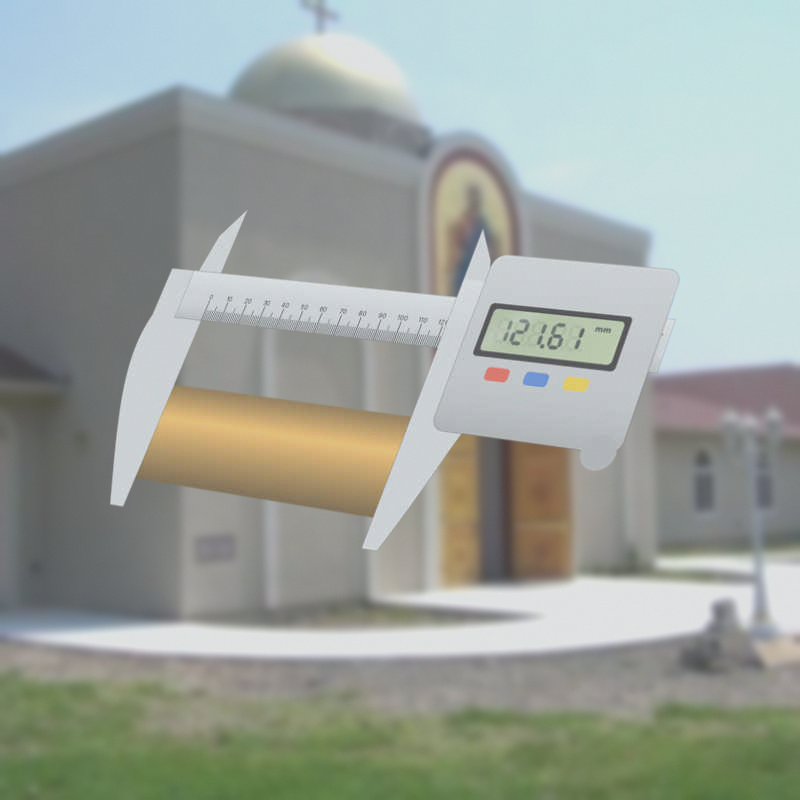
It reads 121.61 mm
